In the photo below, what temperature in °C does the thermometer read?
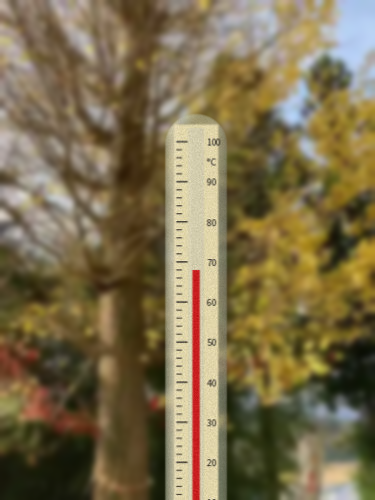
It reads 68 °C
